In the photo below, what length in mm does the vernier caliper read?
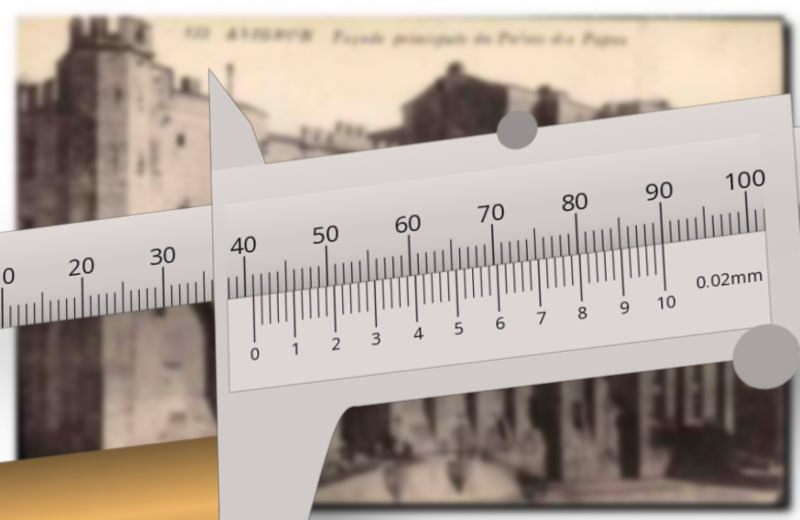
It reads 41.0 mm
